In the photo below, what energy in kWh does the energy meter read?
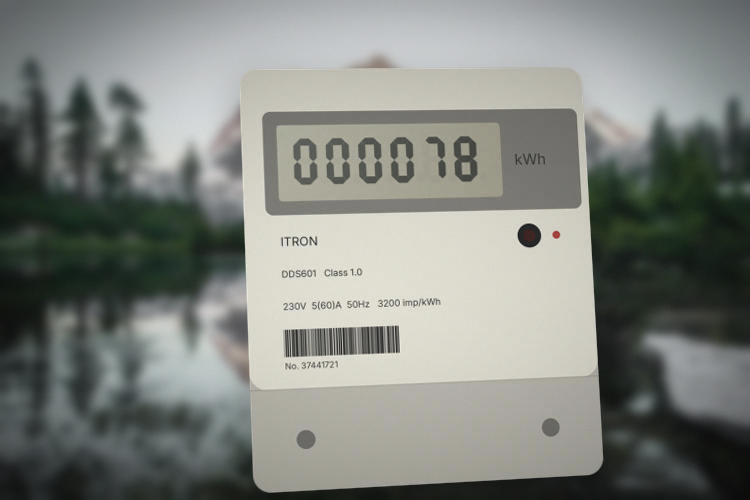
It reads 78 kWh
